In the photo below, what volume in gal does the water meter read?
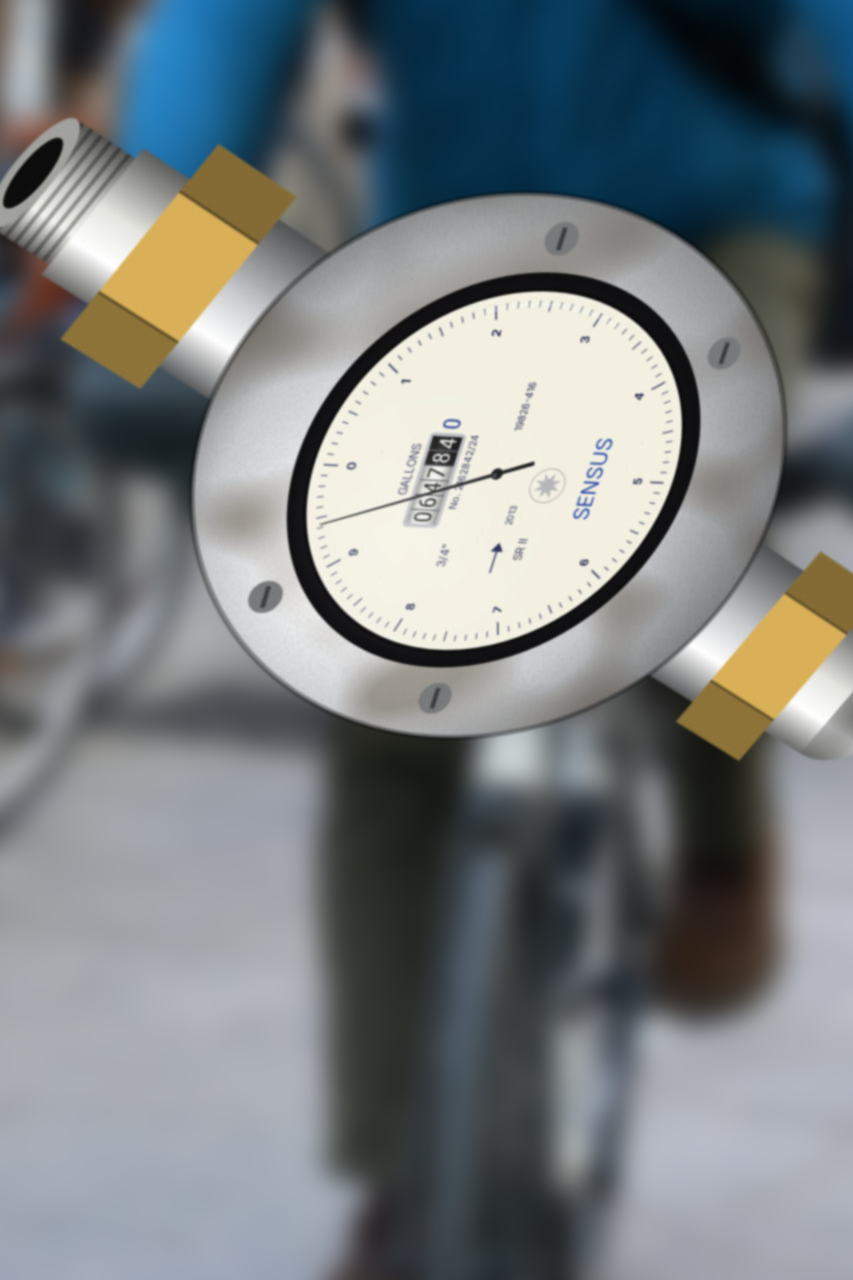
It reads 647839.4 gal
